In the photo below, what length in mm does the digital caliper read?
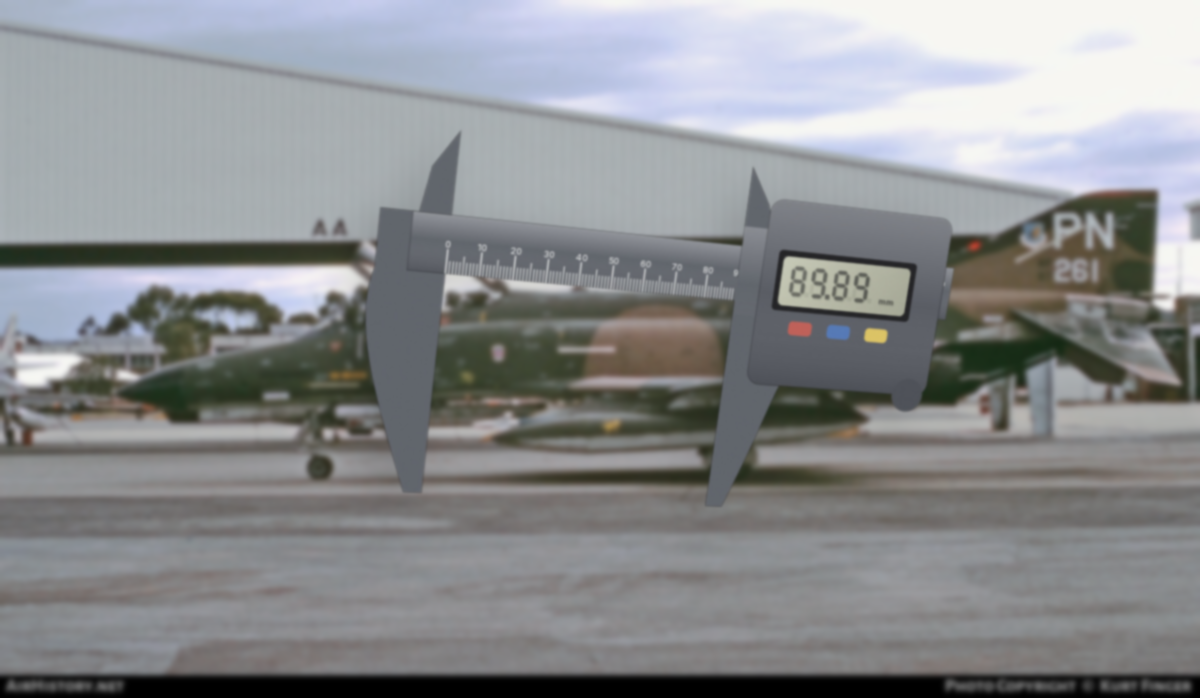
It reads 89.89 mm
